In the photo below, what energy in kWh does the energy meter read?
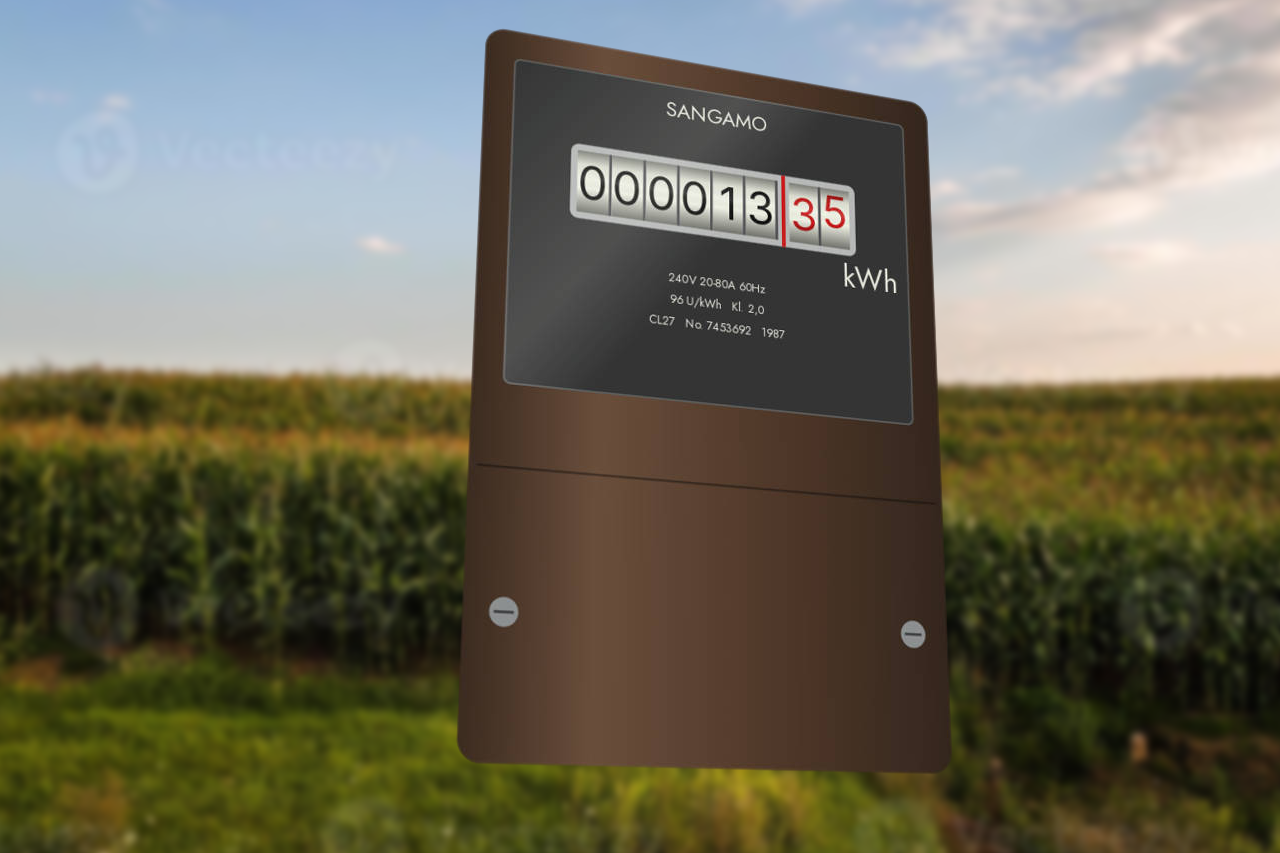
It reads 13.35 kWh
